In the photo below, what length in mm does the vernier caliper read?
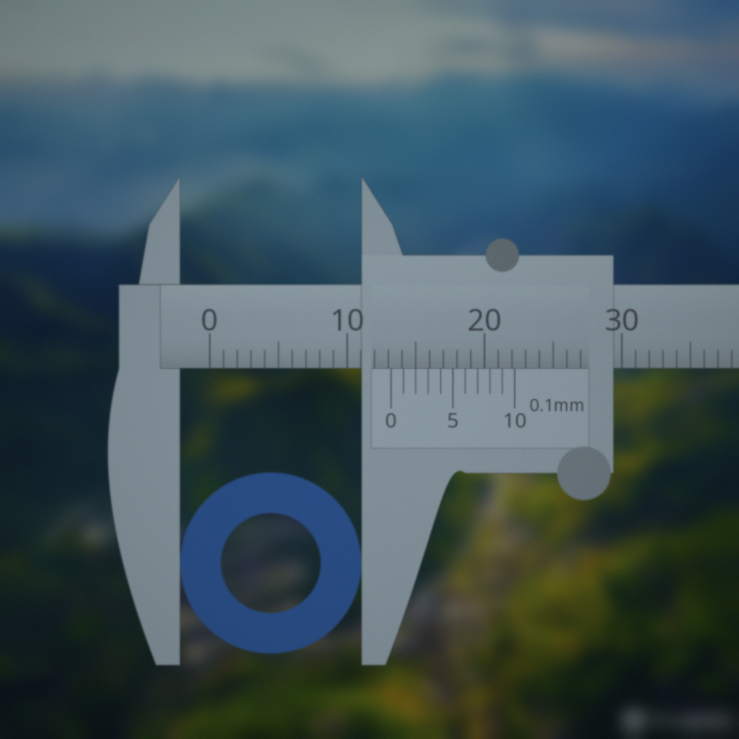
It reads 13.2 mm
